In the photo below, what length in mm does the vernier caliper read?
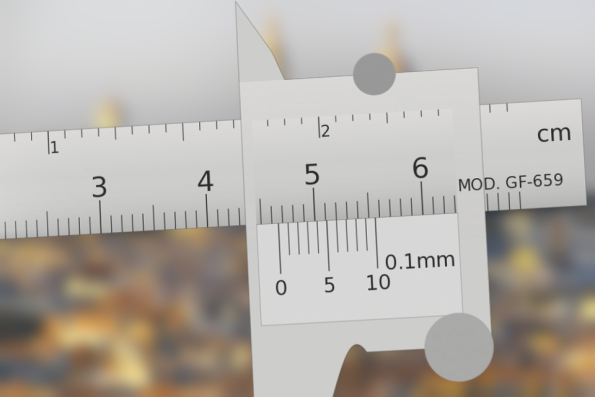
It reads 46.6 mm
